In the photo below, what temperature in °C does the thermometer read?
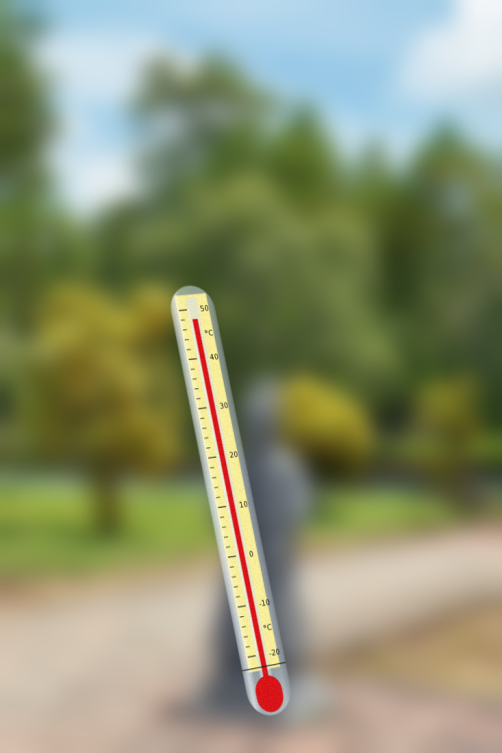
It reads 48 °C
